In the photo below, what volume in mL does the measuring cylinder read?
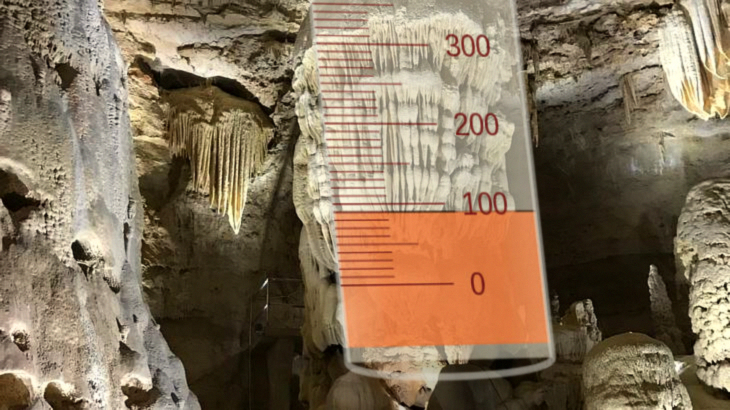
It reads 90 mL
